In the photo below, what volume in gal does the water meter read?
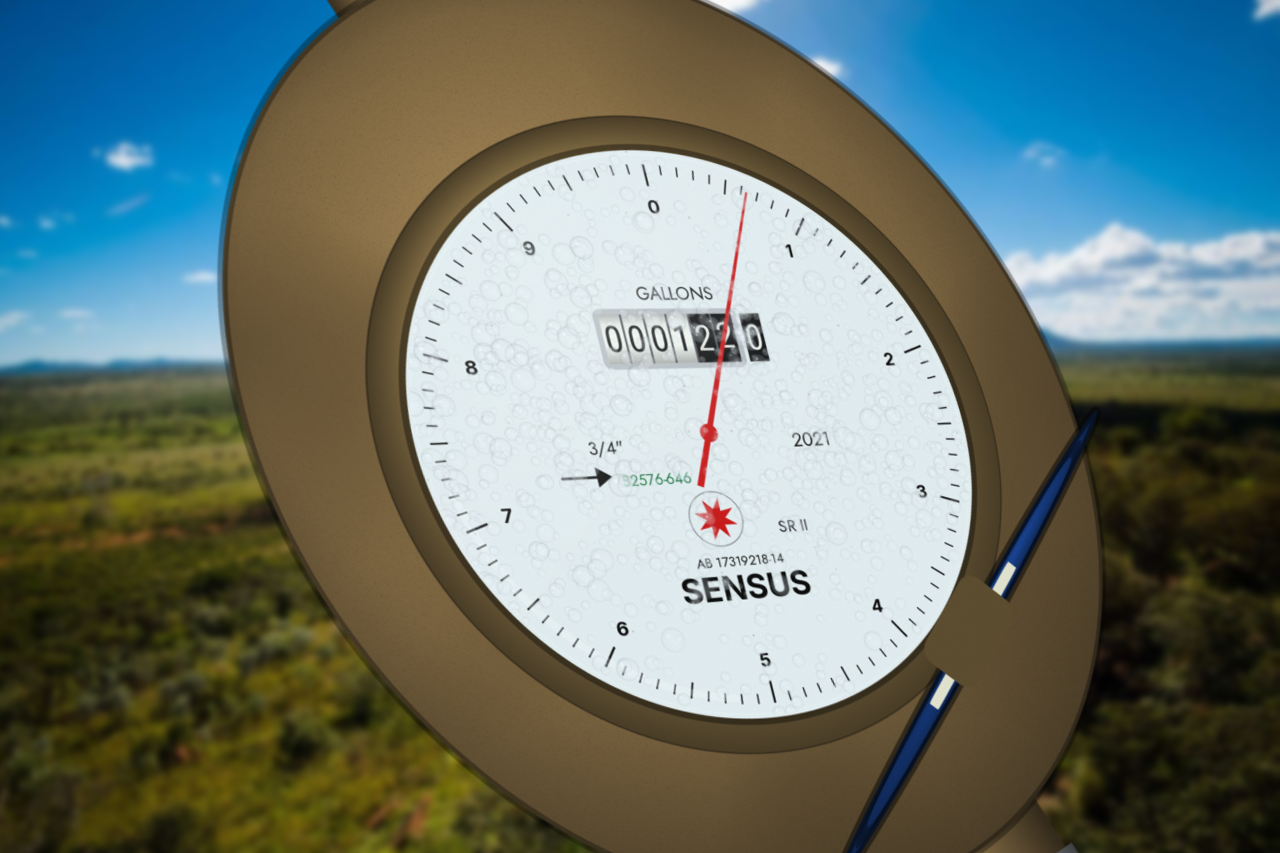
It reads 1220.6 gal
